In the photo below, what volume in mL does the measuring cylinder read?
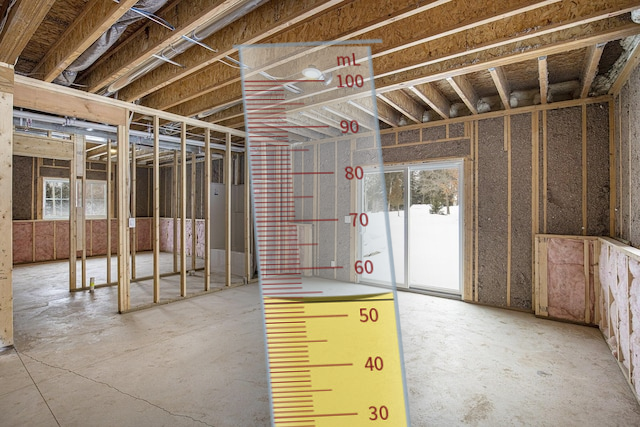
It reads 53 mL
